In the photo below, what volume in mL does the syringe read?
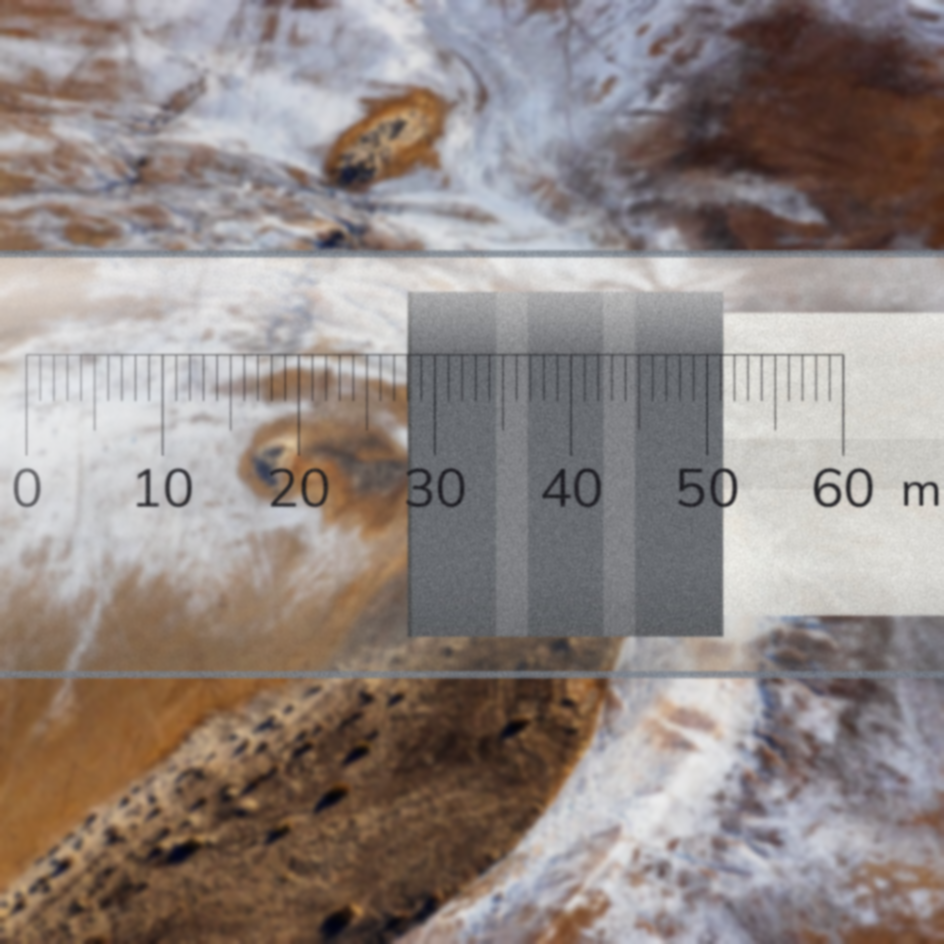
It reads 28 mL
